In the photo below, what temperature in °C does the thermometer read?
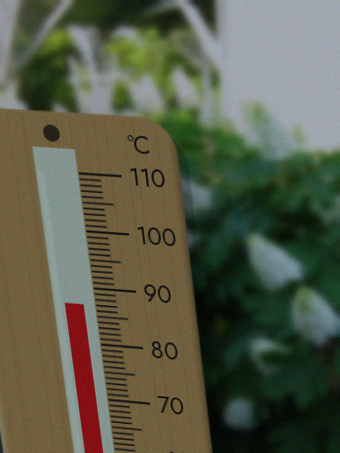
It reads 87 °C
